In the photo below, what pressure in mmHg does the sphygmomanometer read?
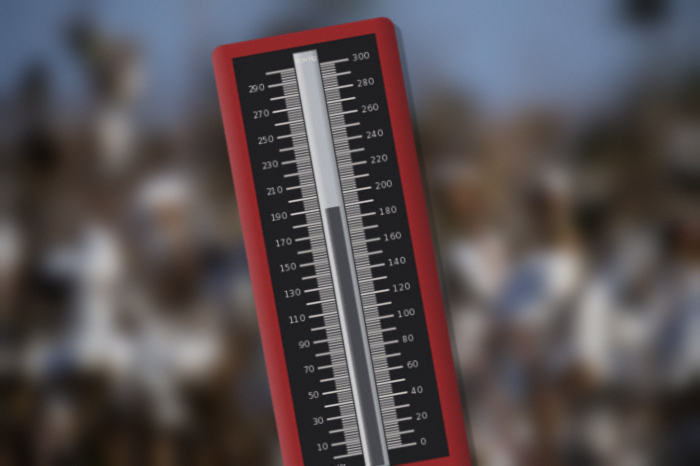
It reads 190 mmHg
